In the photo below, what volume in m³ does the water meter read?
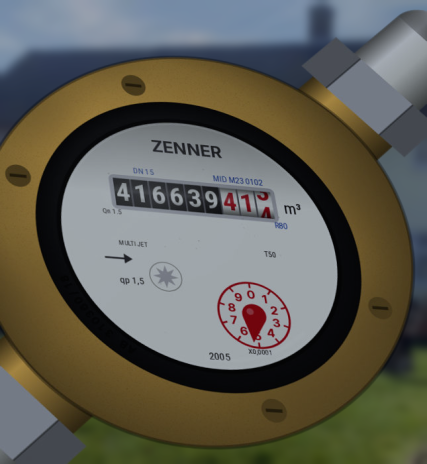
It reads 416639.4135 m³
